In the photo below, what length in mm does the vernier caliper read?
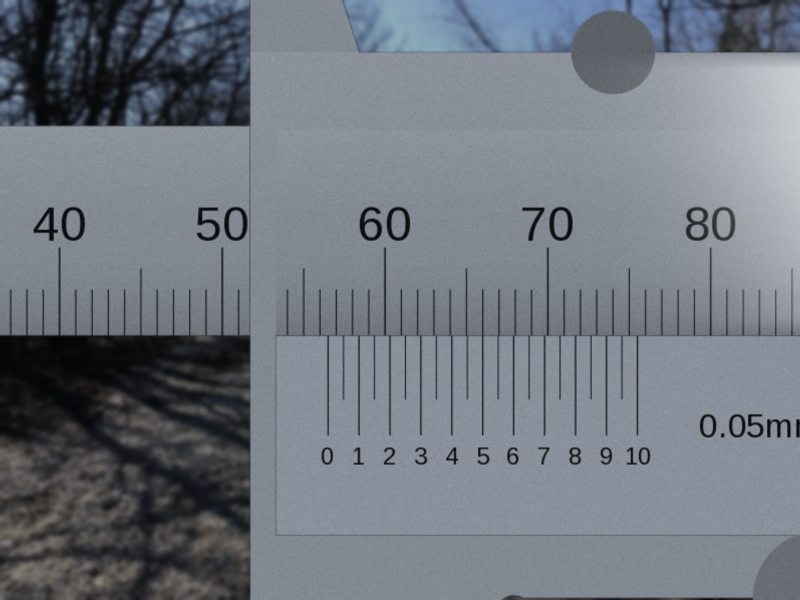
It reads 56.5 mm
